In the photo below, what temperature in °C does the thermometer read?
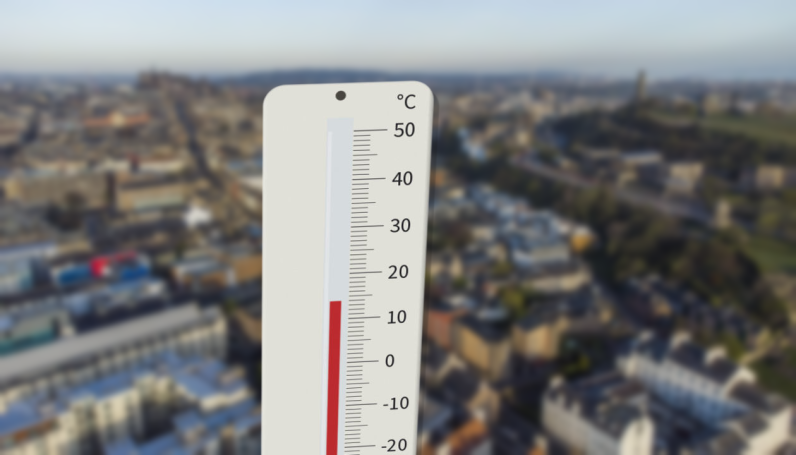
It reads 14 °C
